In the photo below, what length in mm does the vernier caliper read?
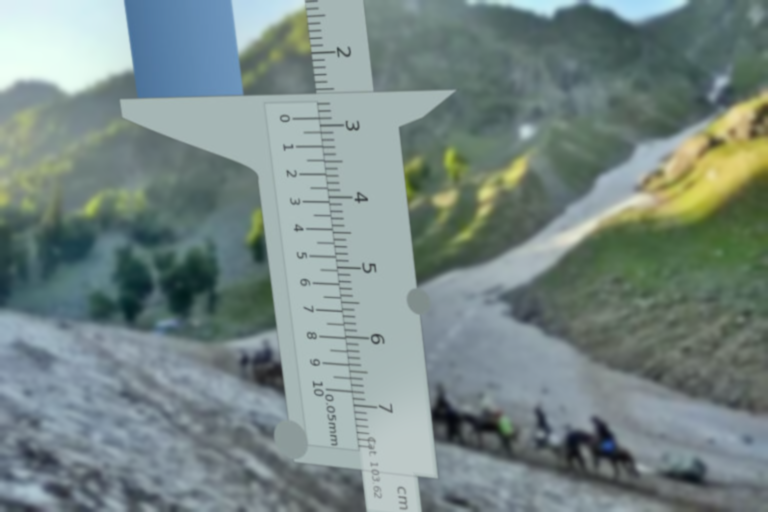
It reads 29.0 mm
